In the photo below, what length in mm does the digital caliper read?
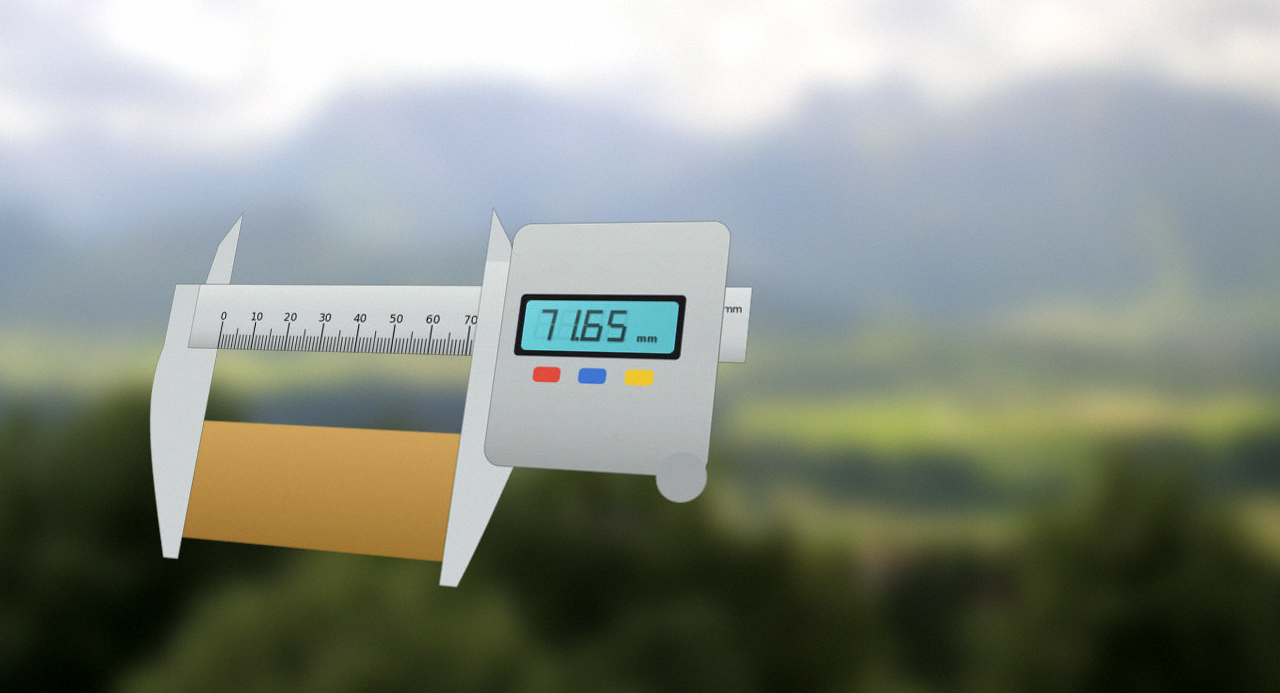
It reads 71.65 mm
